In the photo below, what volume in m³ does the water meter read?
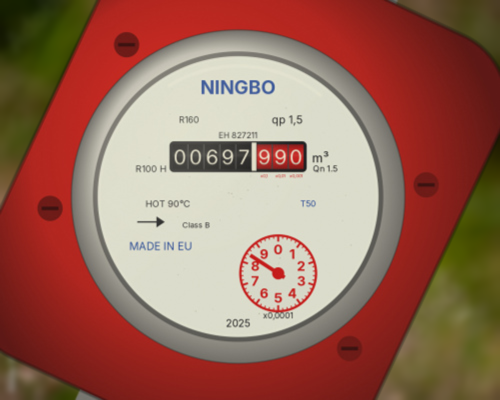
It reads 697.9908 m³
